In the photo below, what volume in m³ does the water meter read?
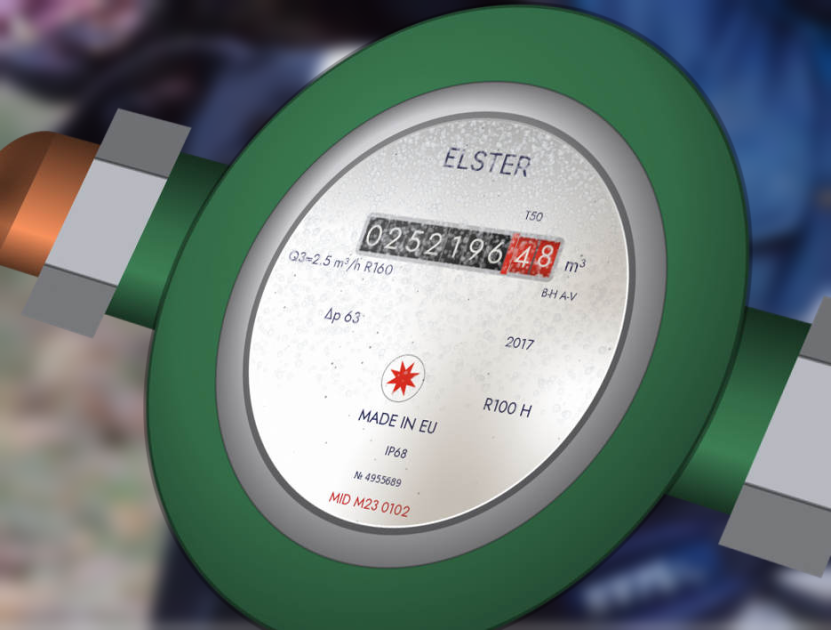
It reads 252196.48 m³
